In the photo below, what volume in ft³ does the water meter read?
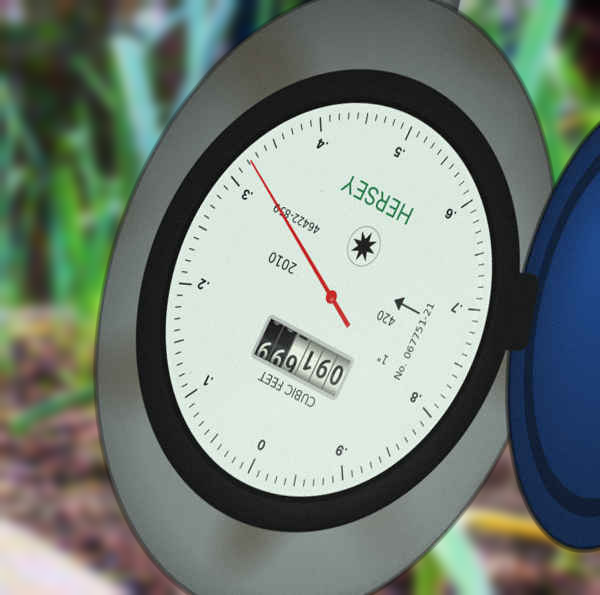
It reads 91699.32 ft³
